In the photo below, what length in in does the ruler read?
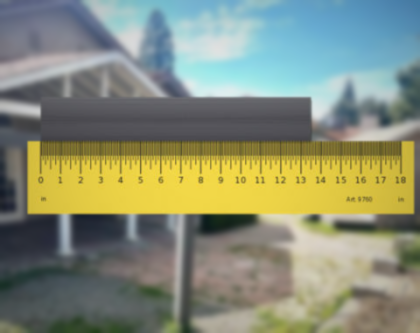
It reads 13.5 in
